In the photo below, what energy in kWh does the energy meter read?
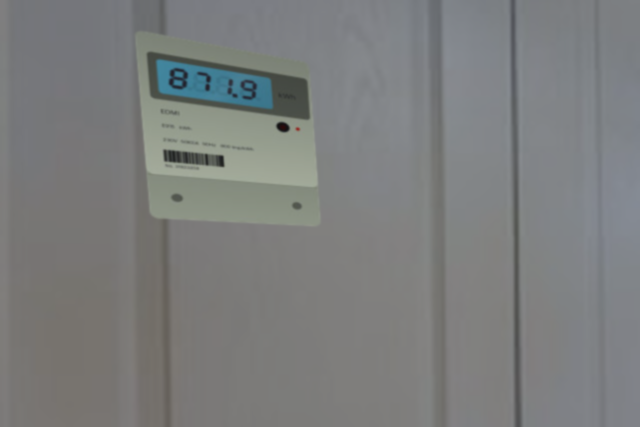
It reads 871.9 kWh
